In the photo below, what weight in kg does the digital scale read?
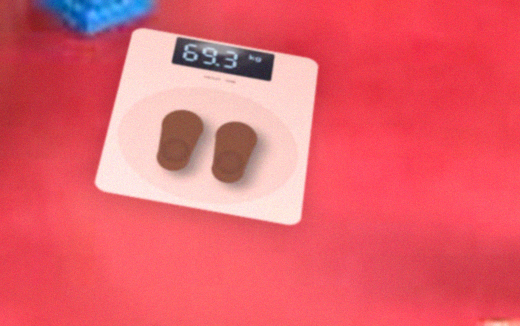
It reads 69.3 kg
